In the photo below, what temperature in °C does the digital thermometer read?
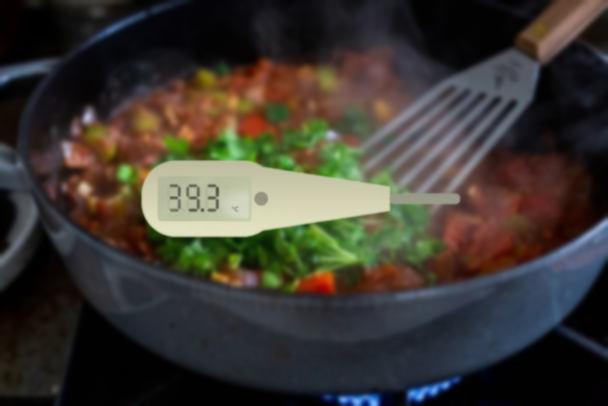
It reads 39.3 °C
